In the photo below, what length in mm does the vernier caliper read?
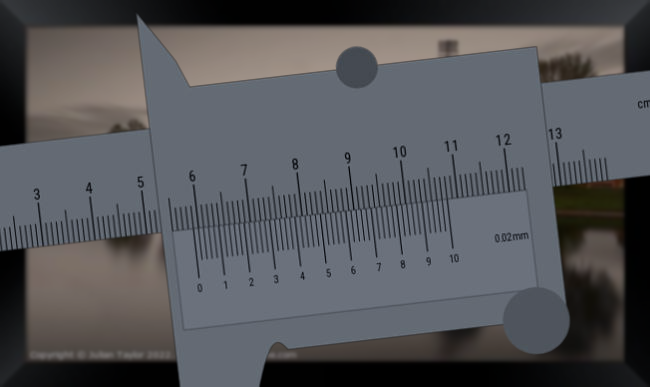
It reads 59.0 mm
